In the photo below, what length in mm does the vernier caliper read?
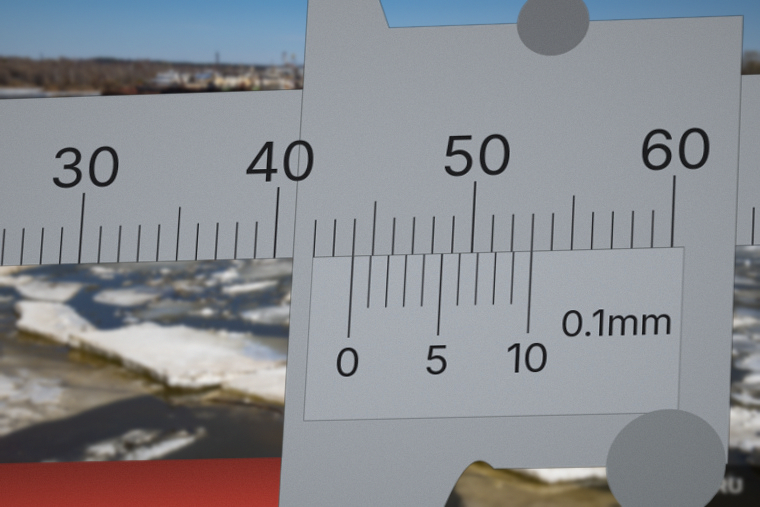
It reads 44.0 mm
